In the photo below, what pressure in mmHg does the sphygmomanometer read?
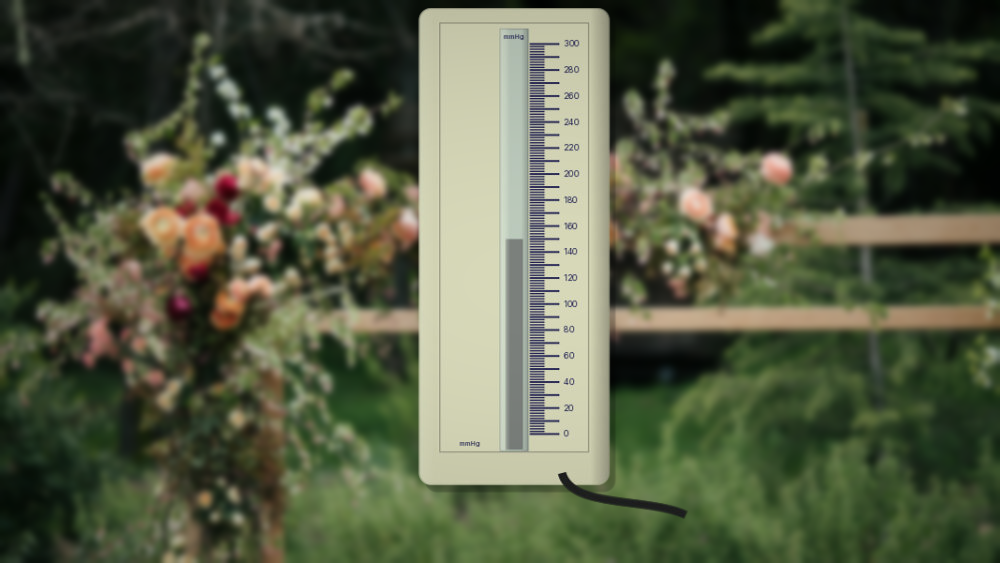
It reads 150 mmHg
